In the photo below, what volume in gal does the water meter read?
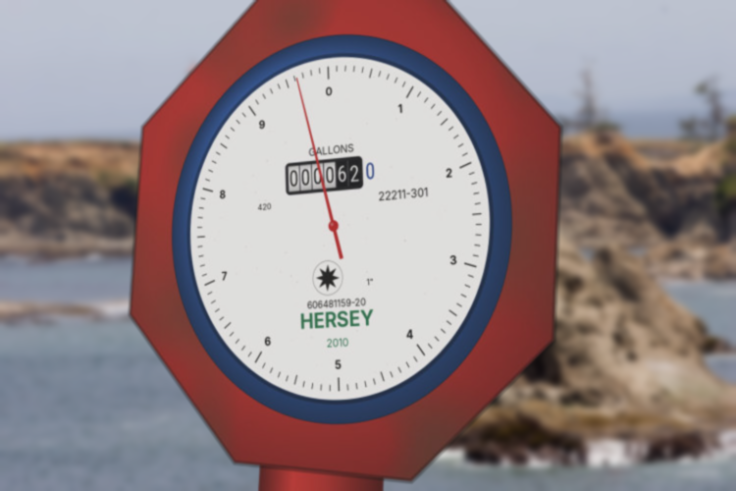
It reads 619.6 gal
